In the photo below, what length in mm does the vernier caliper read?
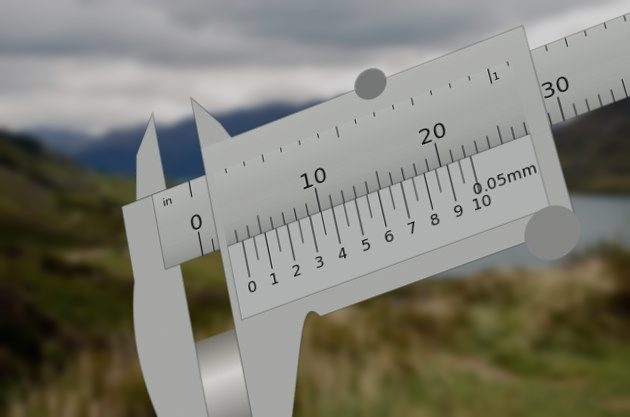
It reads 3.4 mm
